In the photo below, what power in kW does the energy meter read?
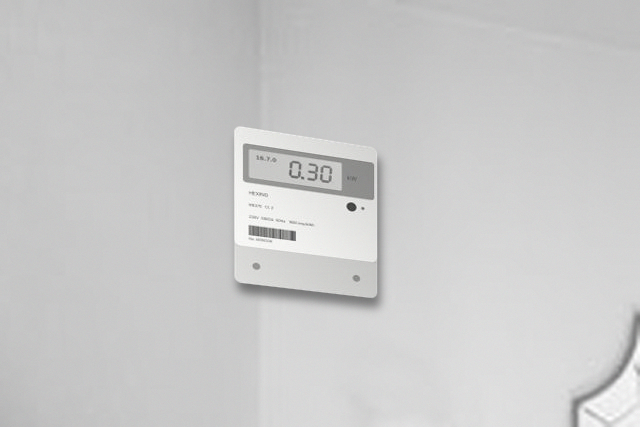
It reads 0.30 kW
